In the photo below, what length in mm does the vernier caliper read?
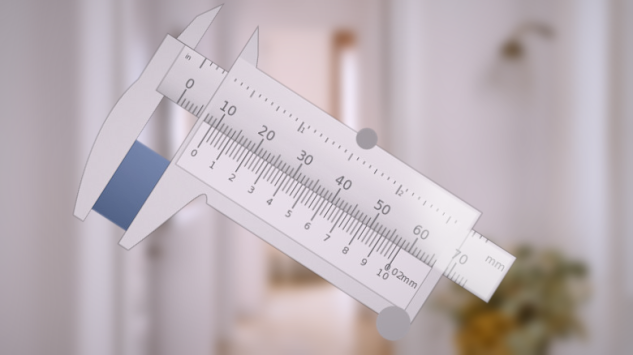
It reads 9.0 mm
